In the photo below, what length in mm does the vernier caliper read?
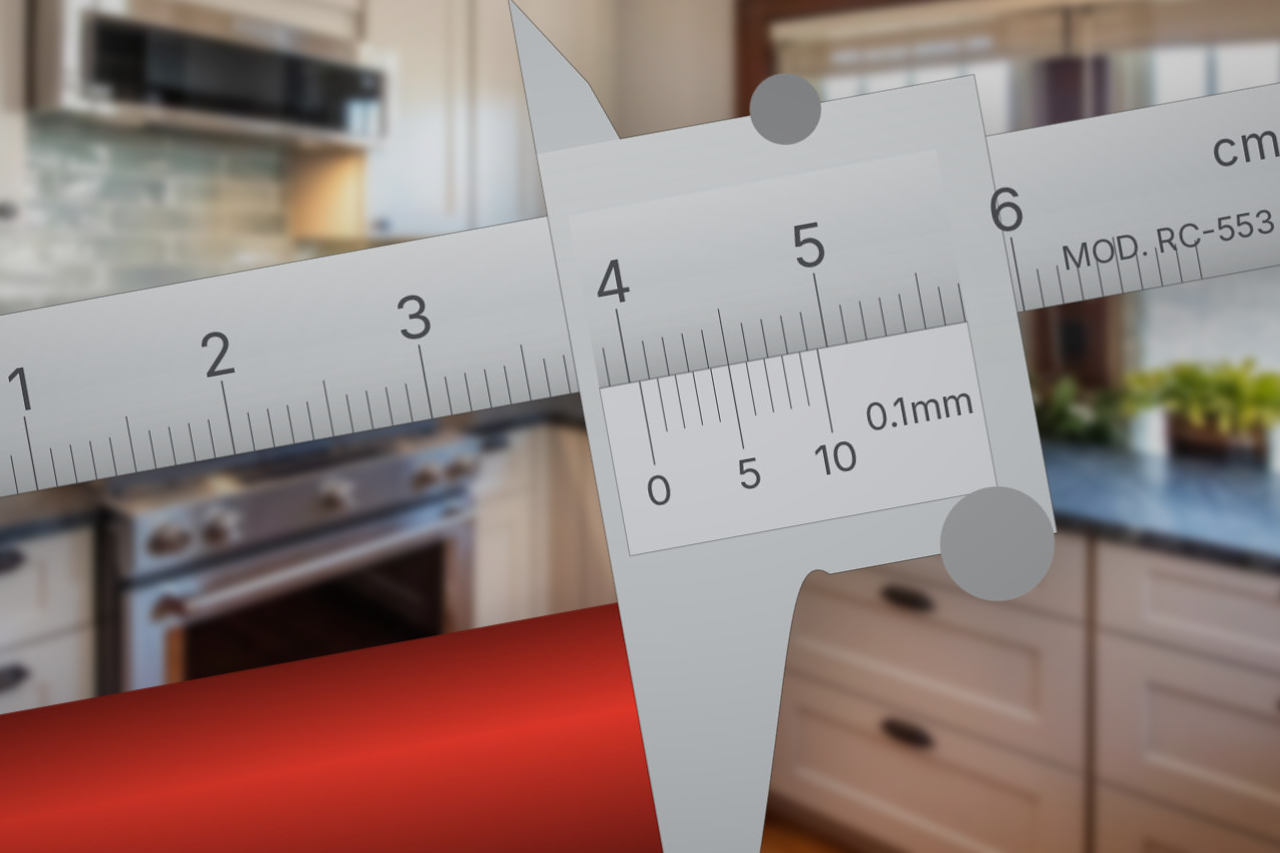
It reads 40.5 mm
